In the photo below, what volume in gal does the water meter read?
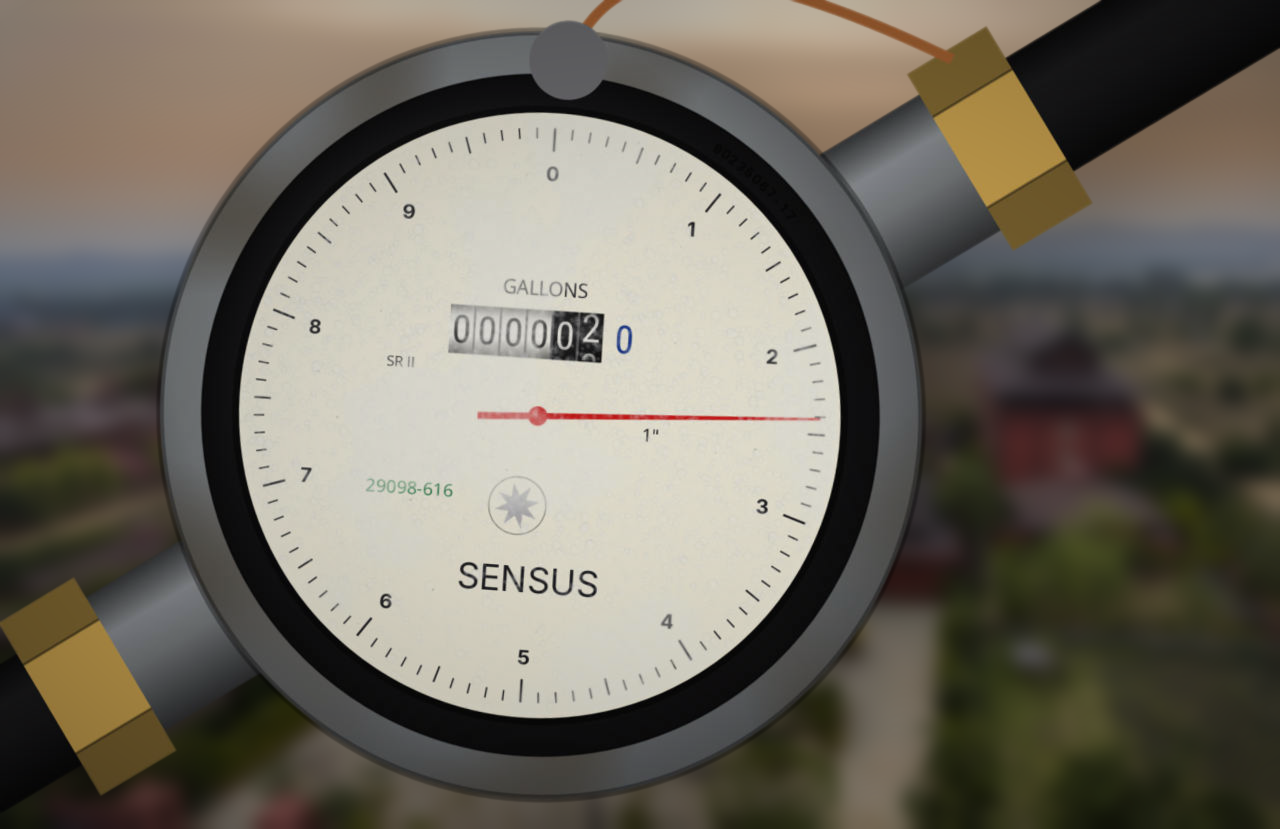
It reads 22.4 gal
